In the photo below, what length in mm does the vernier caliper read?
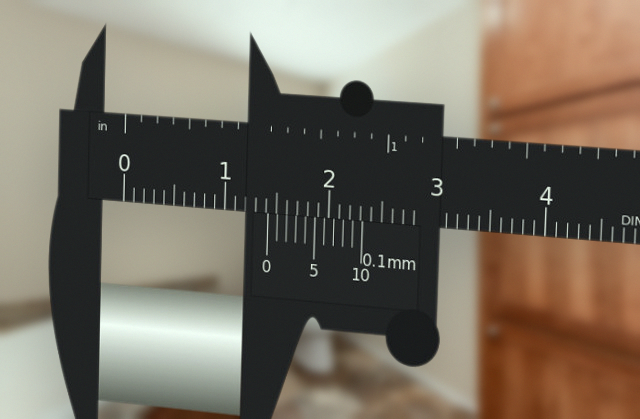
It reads 14.2 mm
